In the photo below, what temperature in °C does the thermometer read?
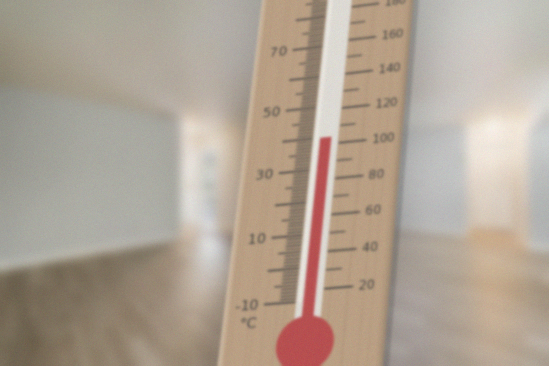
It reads 40 °C
